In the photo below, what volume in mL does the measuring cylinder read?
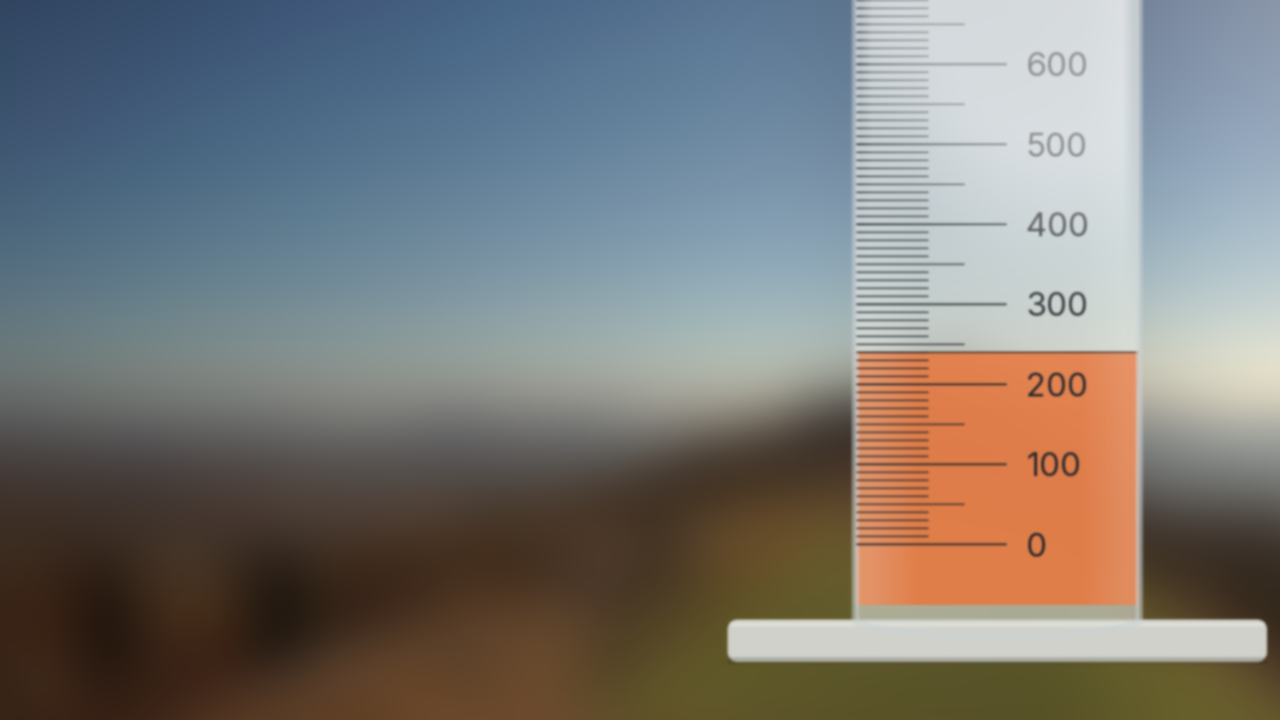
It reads 240 mL
